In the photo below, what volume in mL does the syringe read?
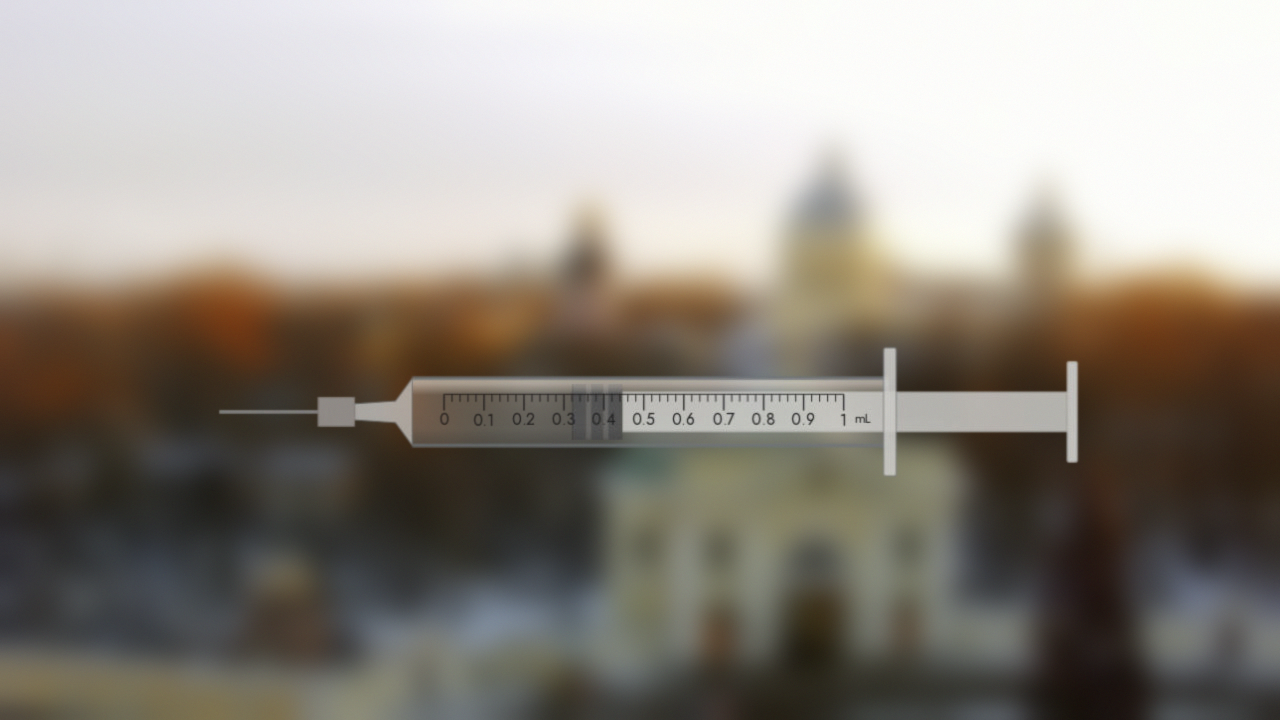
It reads 0.32 mL
